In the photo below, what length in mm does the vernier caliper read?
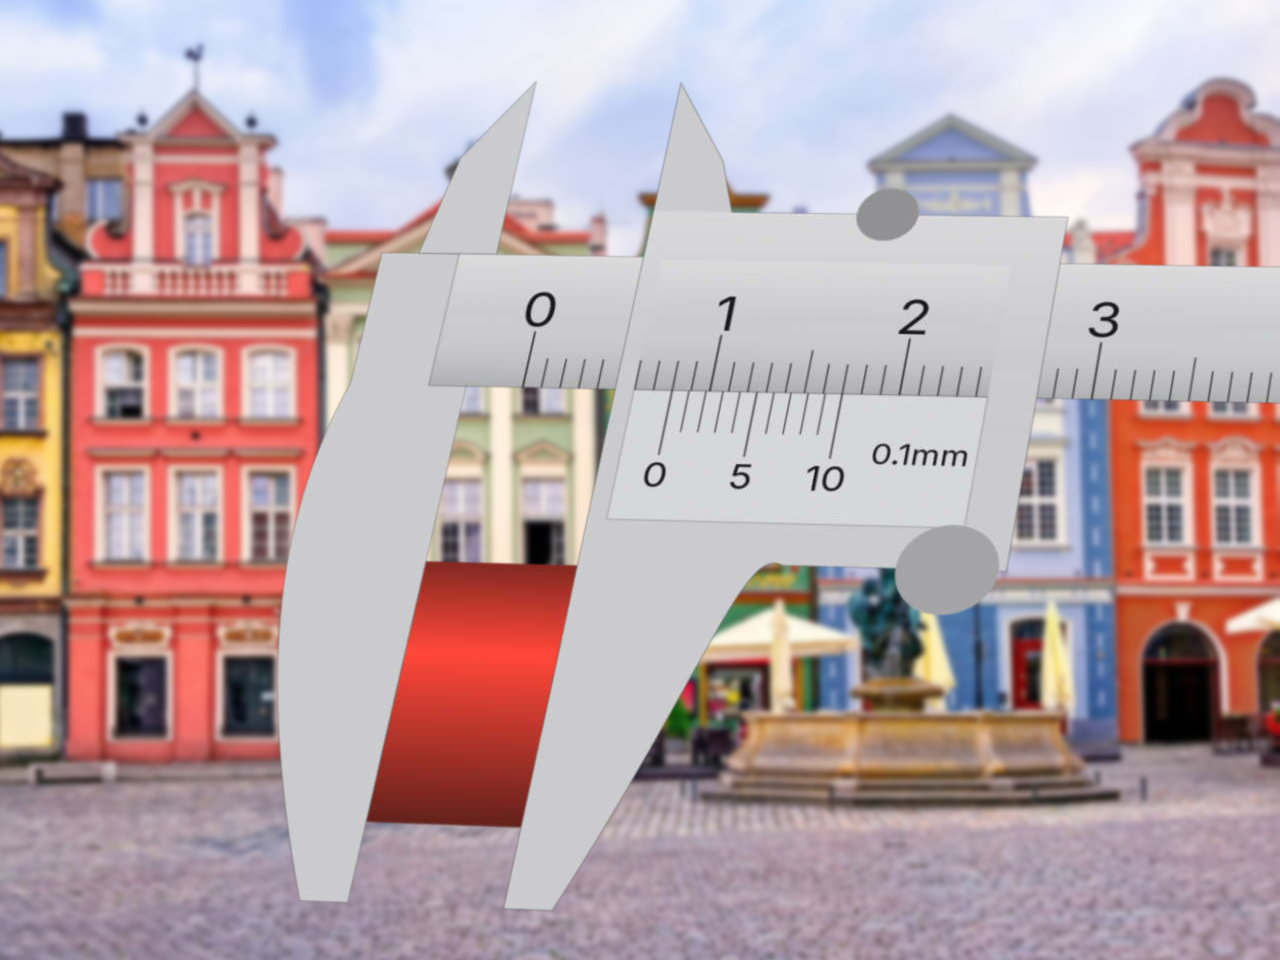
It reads 8.0 mm
